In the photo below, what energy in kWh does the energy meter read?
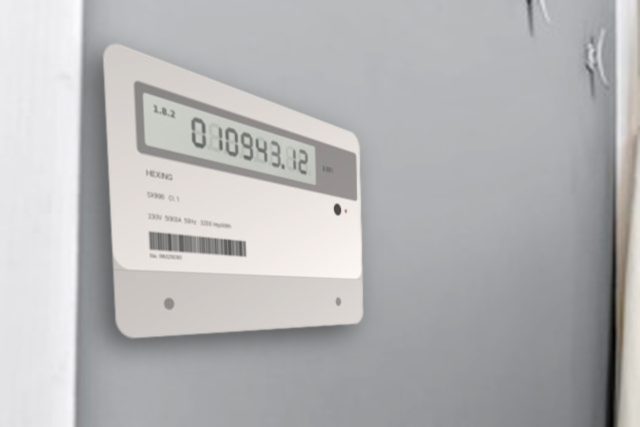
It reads 10943.12 kWh
